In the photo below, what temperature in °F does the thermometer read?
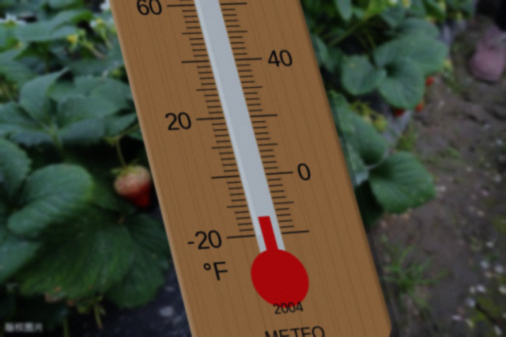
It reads -14 °F
